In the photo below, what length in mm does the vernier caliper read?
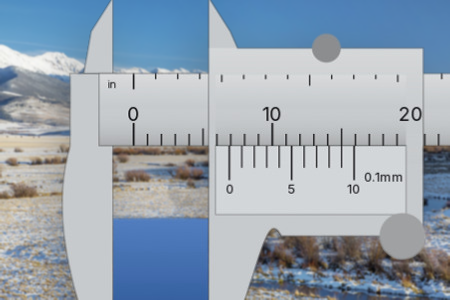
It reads 6.9 mm
